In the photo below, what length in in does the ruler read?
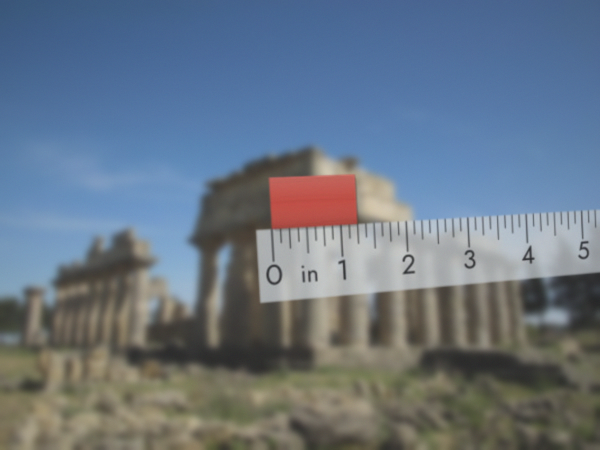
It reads 1.25 in
